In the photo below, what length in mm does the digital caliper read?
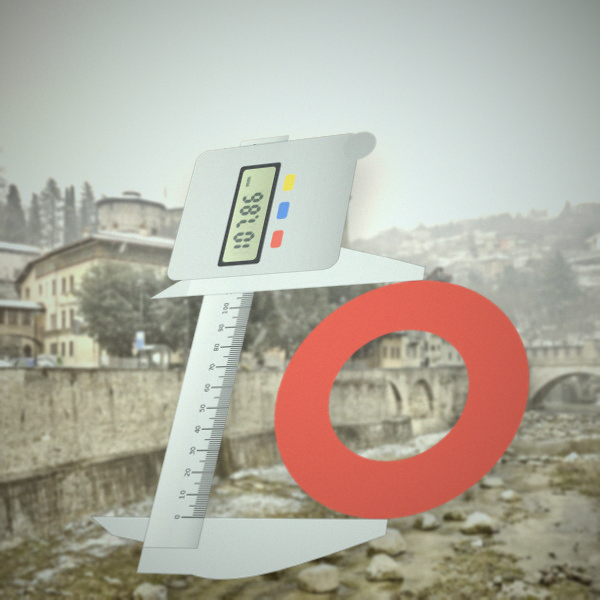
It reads 107.86 mm
